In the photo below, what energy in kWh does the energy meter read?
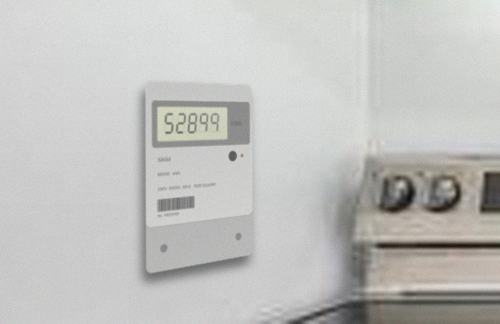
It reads 52899 kWh
